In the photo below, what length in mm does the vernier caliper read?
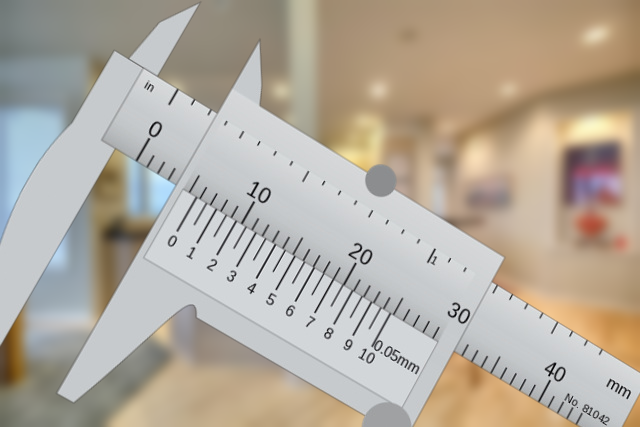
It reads 5.7 mm
